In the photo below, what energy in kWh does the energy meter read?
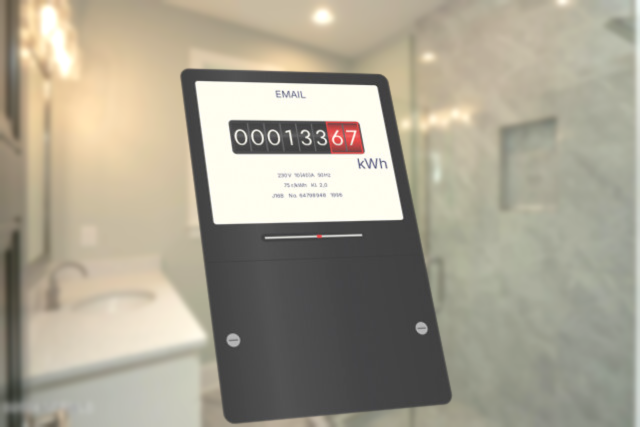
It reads 133.67 kWh
